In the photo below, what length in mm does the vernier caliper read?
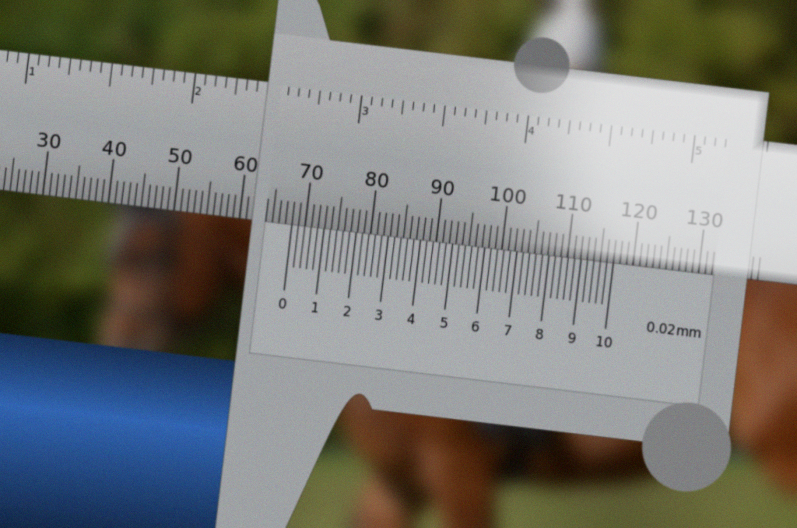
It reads 68.0 mm
